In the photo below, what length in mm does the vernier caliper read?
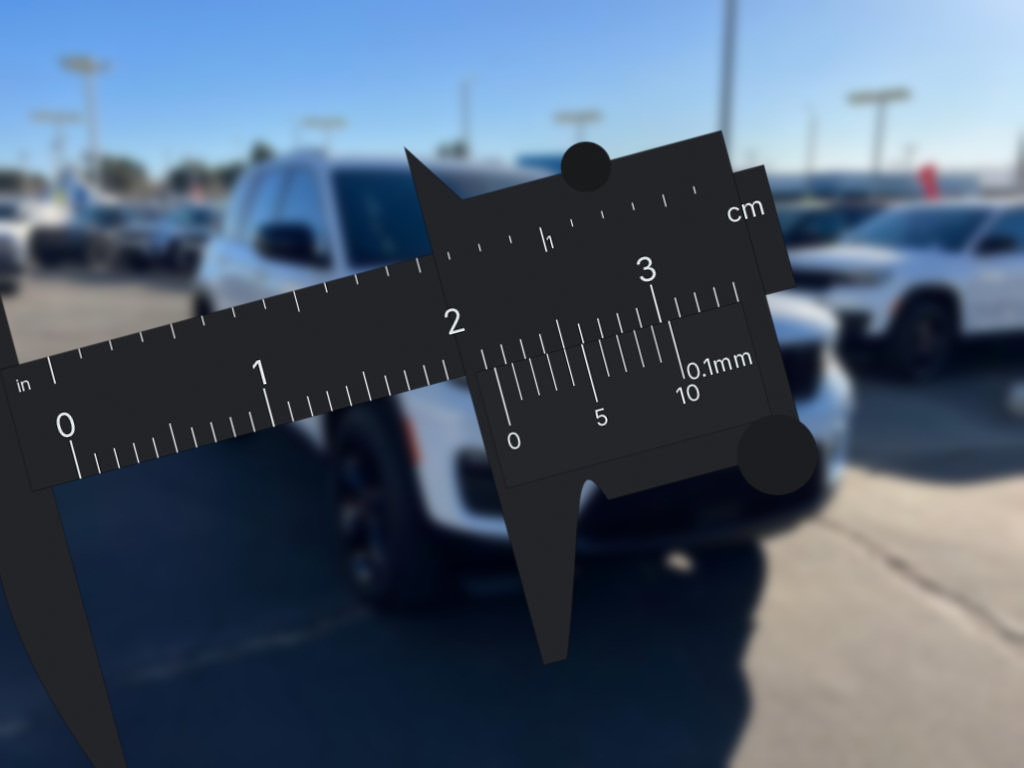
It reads 21.4 mm
